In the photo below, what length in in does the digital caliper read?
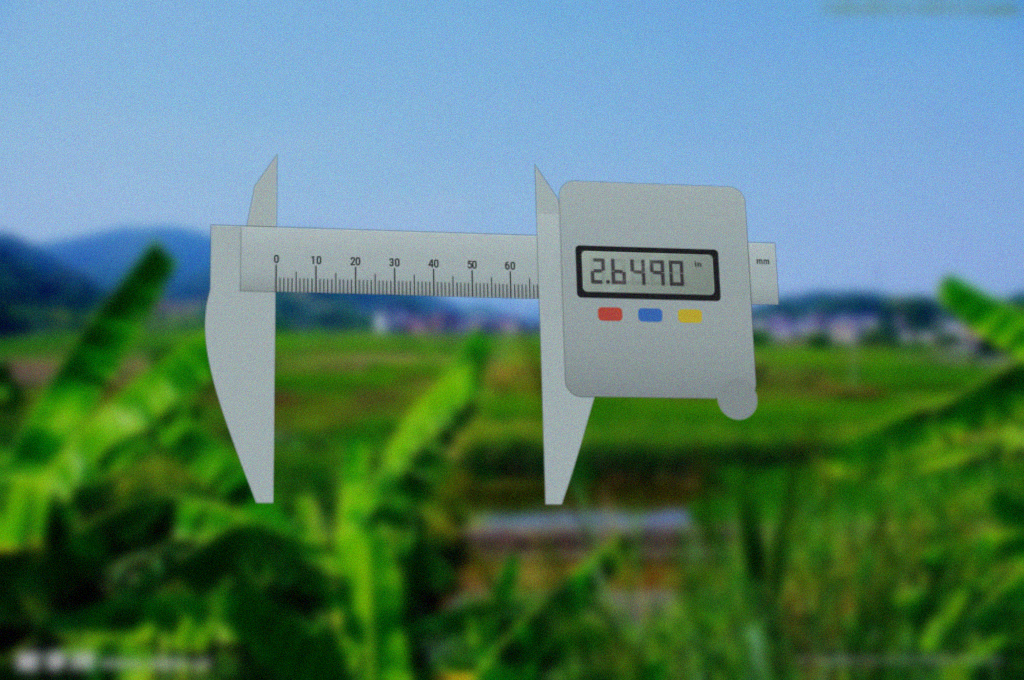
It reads 2.6490 in
